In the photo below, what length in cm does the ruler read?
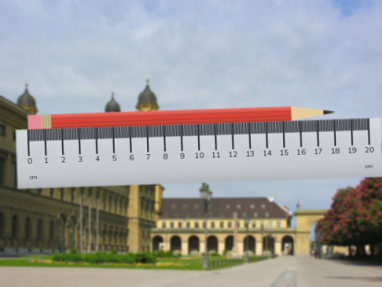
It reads 18 cm
